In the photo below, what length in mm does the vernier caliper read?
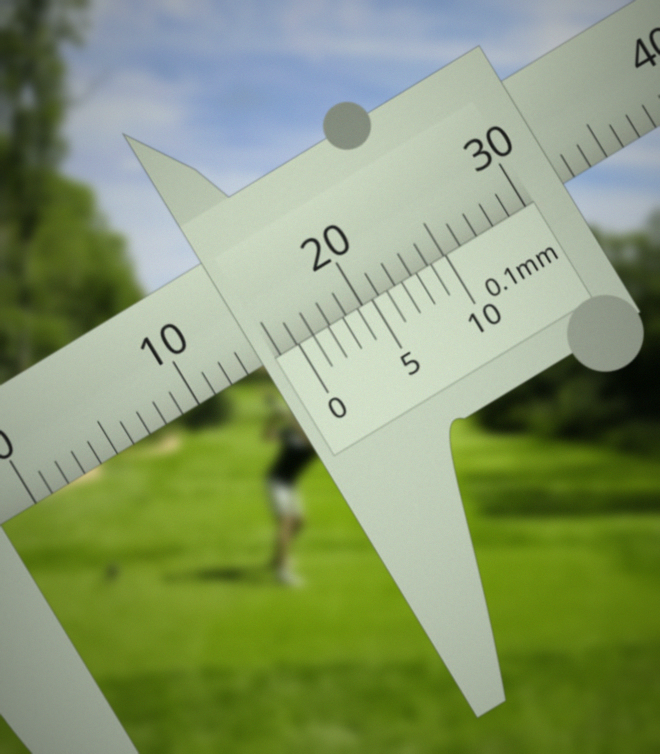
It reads 16.1 mm
